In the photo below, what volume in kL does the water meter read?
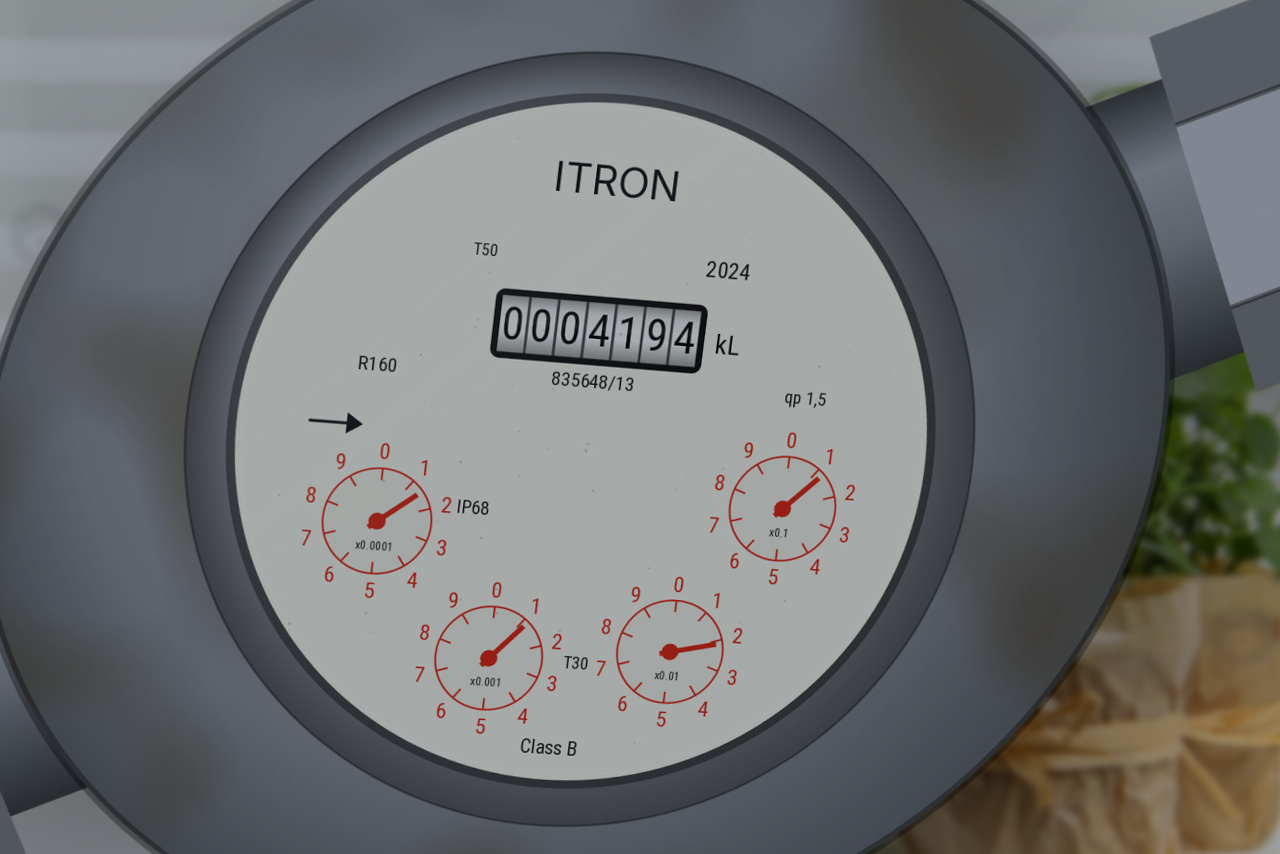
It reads 4194.1211 kL
